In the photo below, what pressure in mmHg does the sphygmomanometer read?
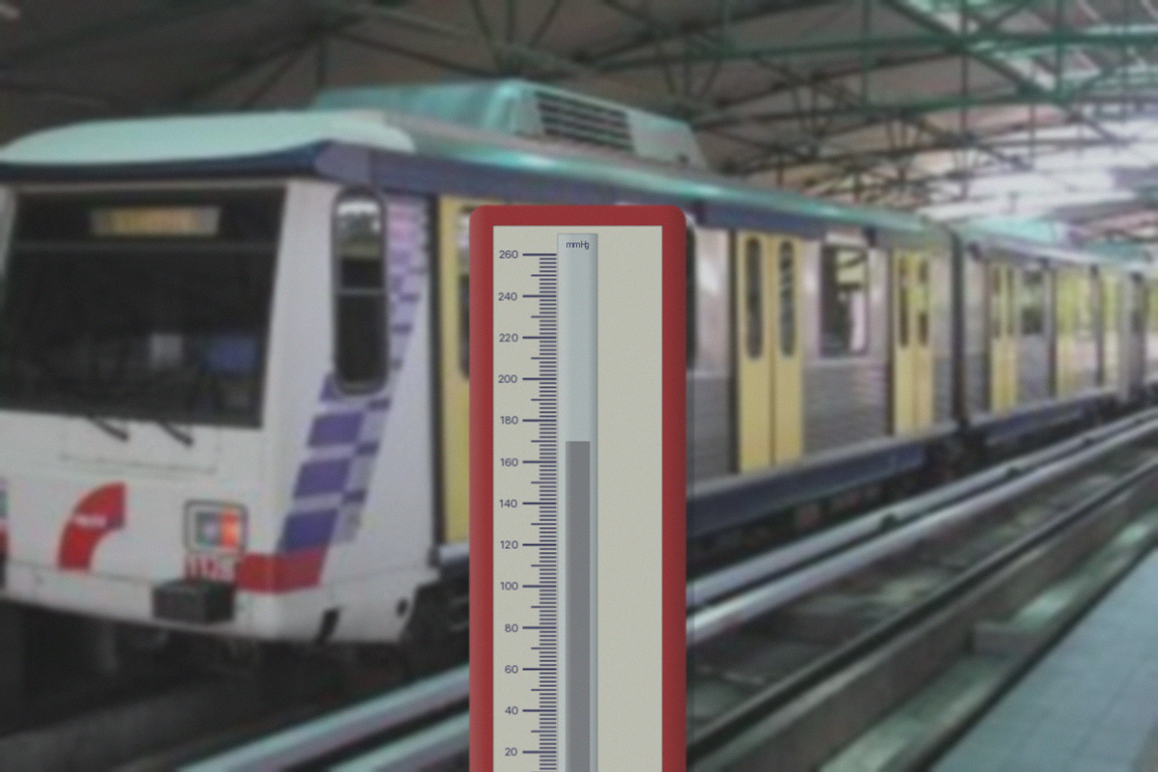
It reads 170 mmHg
